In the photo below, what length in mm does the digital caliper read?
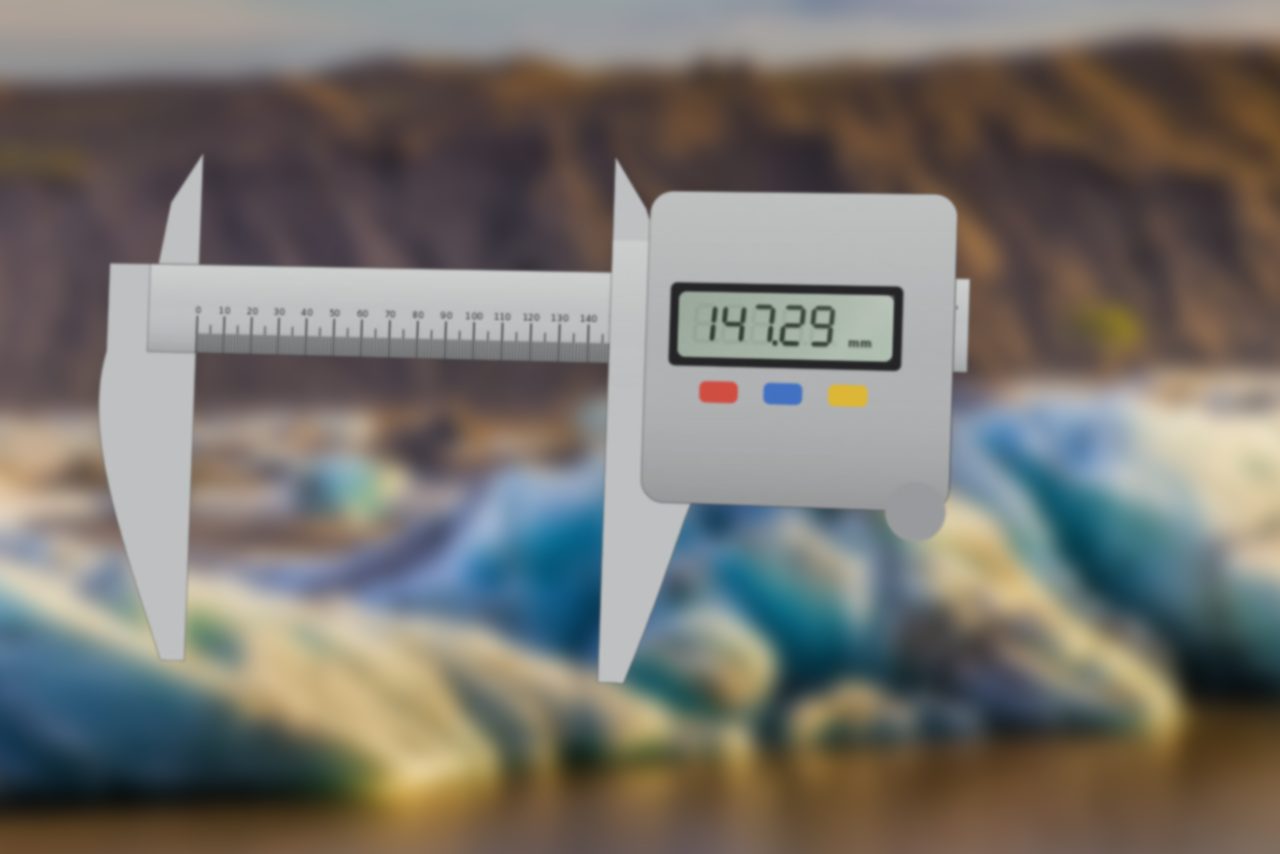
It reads 147.29 mm
